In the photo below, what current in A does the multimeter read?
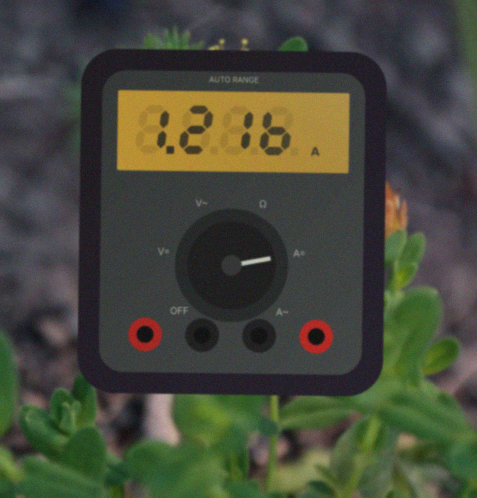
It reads 1.216 A
